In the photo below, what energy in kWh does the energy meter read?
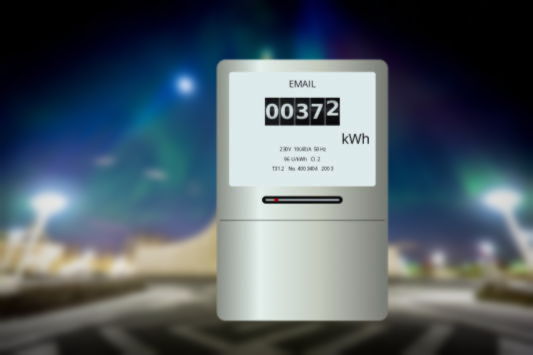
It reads 372 kWh
